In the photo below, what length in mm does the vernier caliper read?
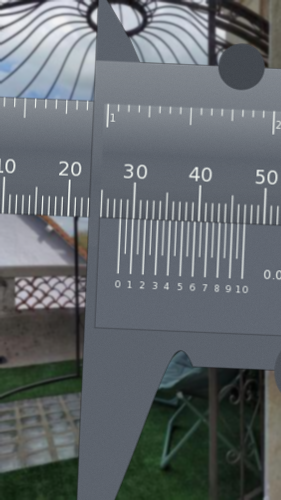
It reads 28.0 mm
